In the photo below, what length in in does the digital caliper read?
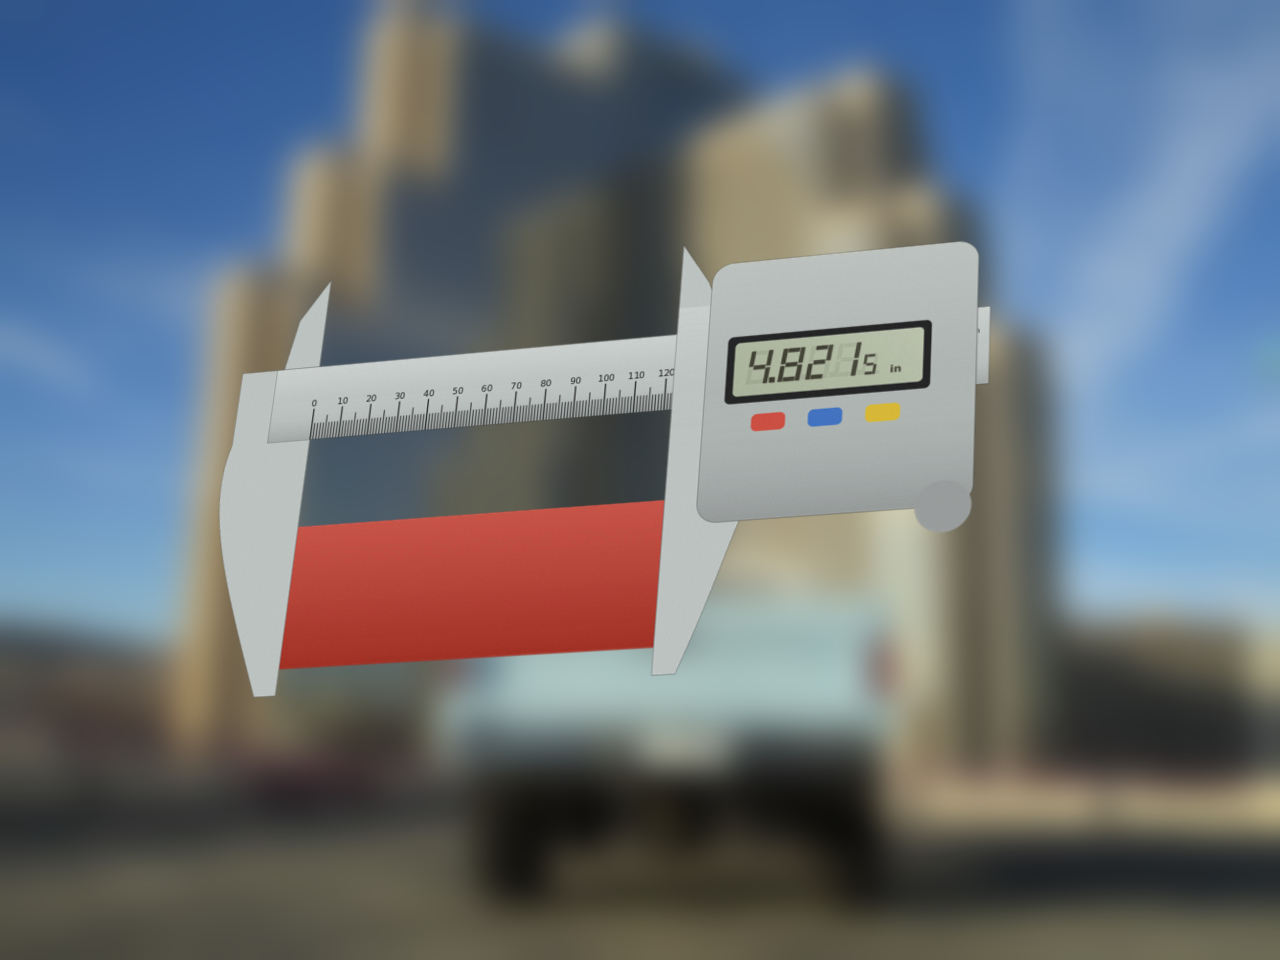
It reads 4.8215 in
